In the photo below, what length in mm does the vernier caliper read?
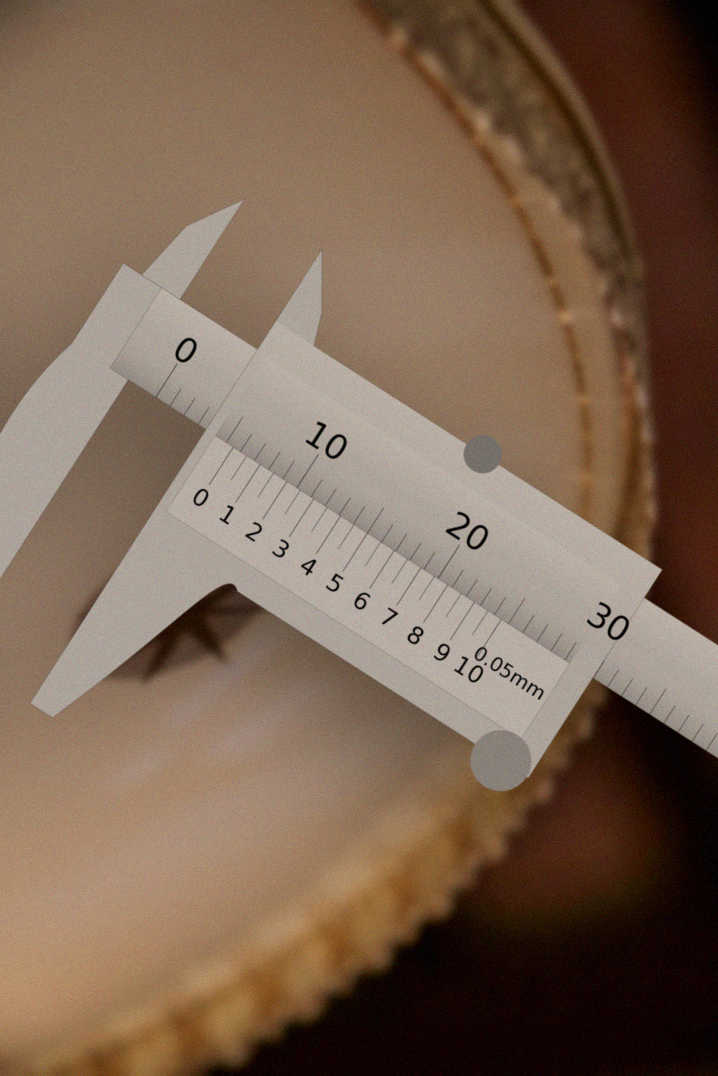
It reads 5.5 mm
